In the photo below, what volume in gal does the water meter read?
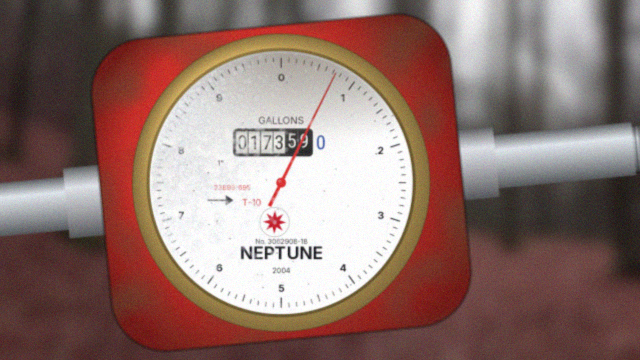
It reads 173590.7 gal
